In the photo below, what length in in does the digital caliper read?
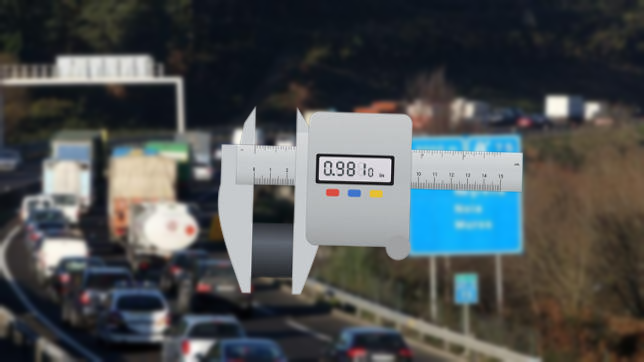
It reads 0.9810 in
